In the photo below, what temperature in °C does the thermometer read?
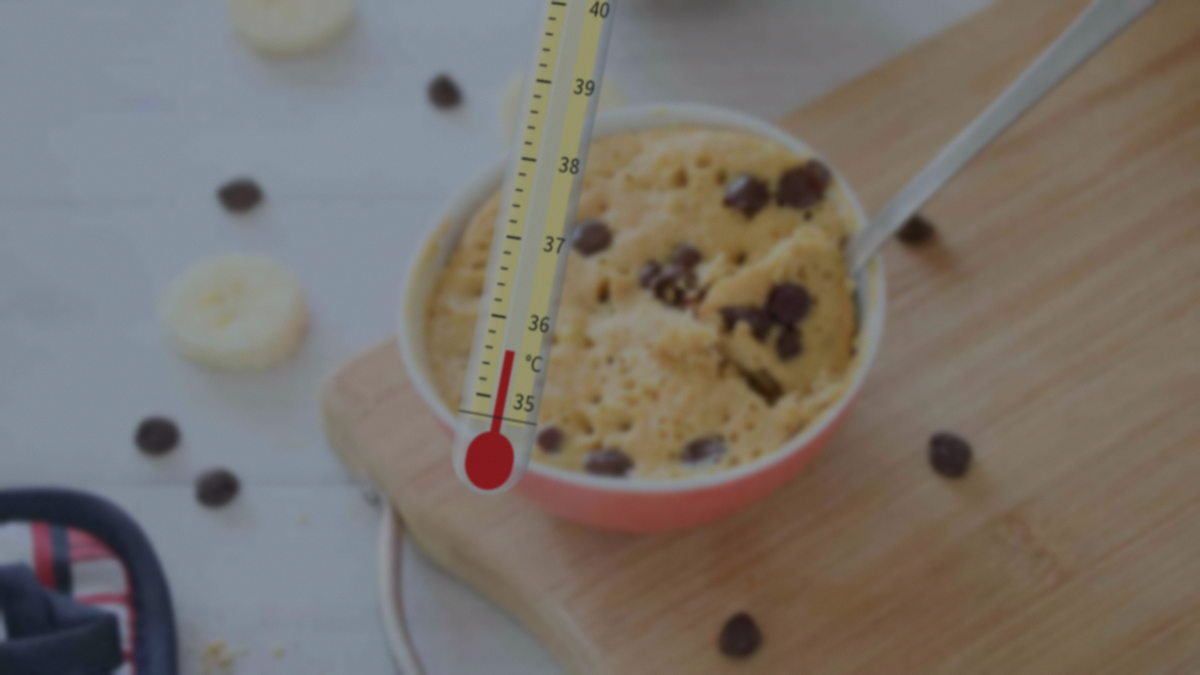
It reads 35.6 °C
